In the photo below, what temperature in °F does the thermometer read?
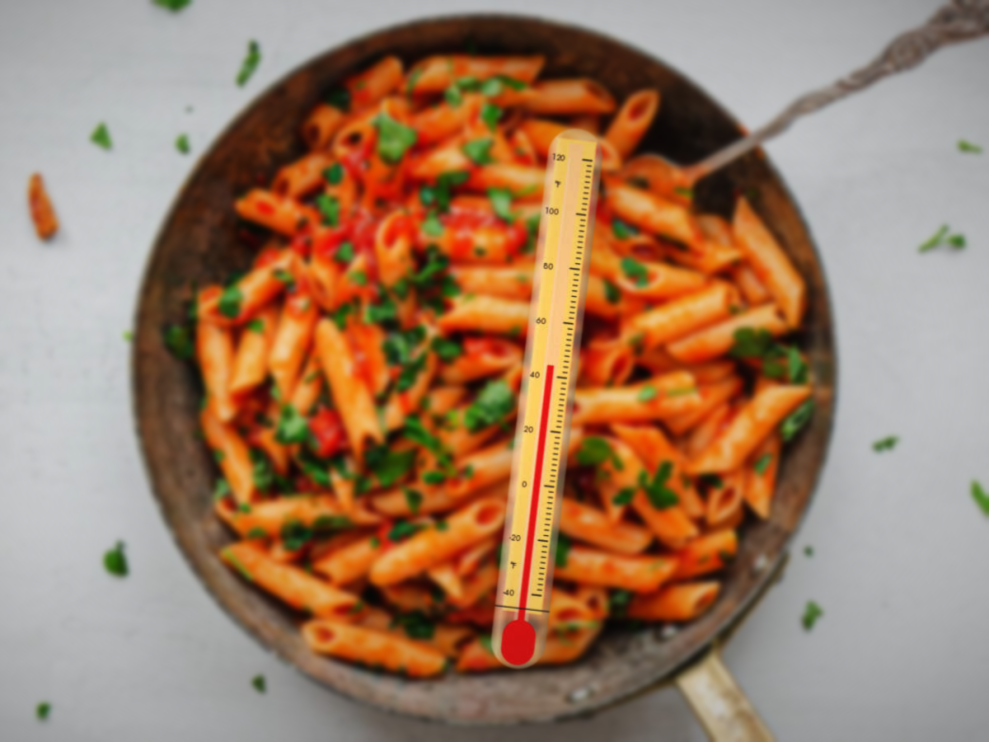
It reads 44 °F
